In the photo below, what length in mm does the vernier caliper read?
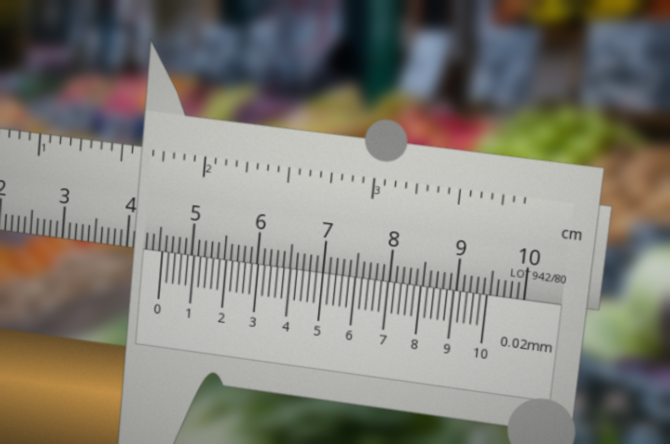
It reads 45.5 mm
